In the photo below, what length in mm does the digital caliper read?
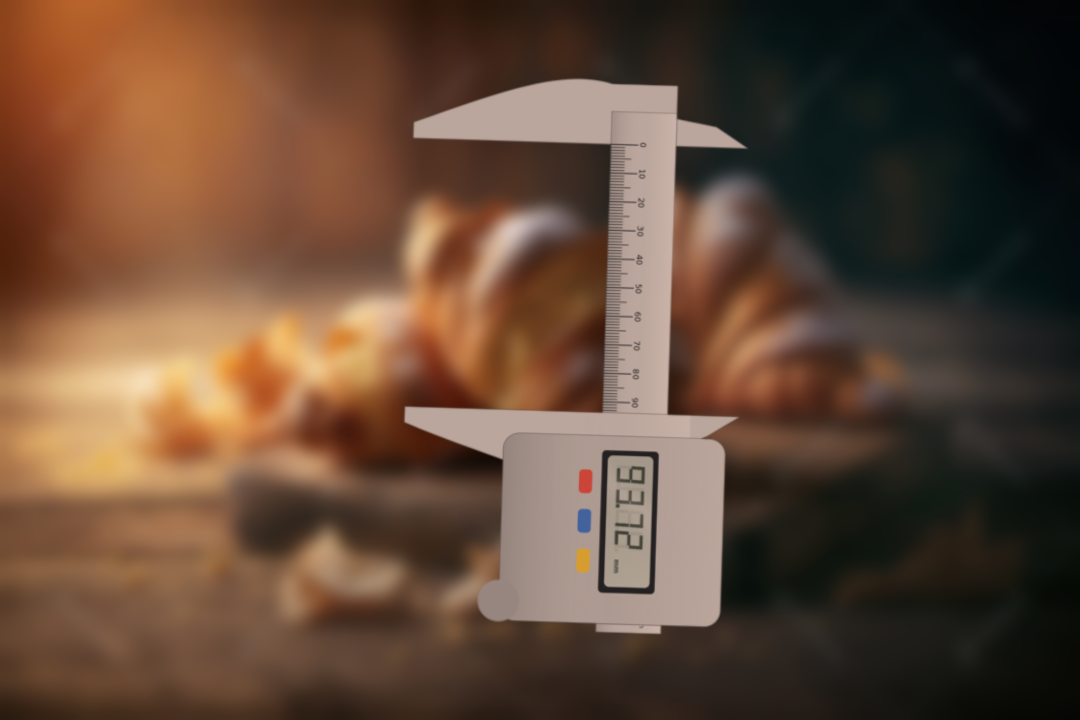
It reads 93.72 mm
